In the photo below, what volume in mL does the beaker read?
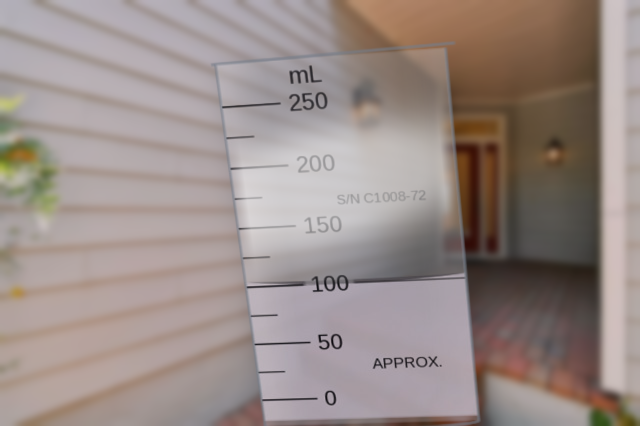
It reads 100 mL
